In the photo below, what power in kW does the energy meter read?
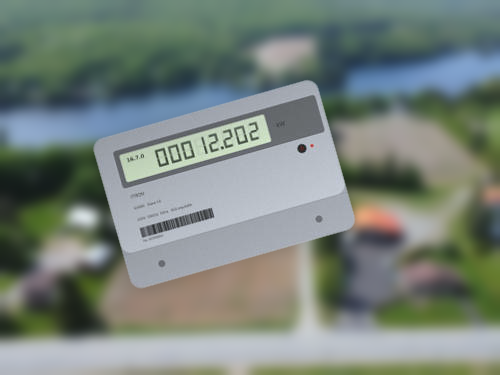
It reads 12.202 kW
